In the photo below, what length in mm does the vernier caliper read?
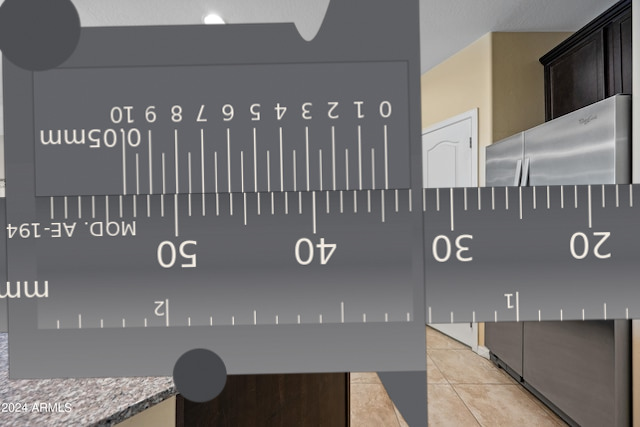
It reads 34.7 mm
